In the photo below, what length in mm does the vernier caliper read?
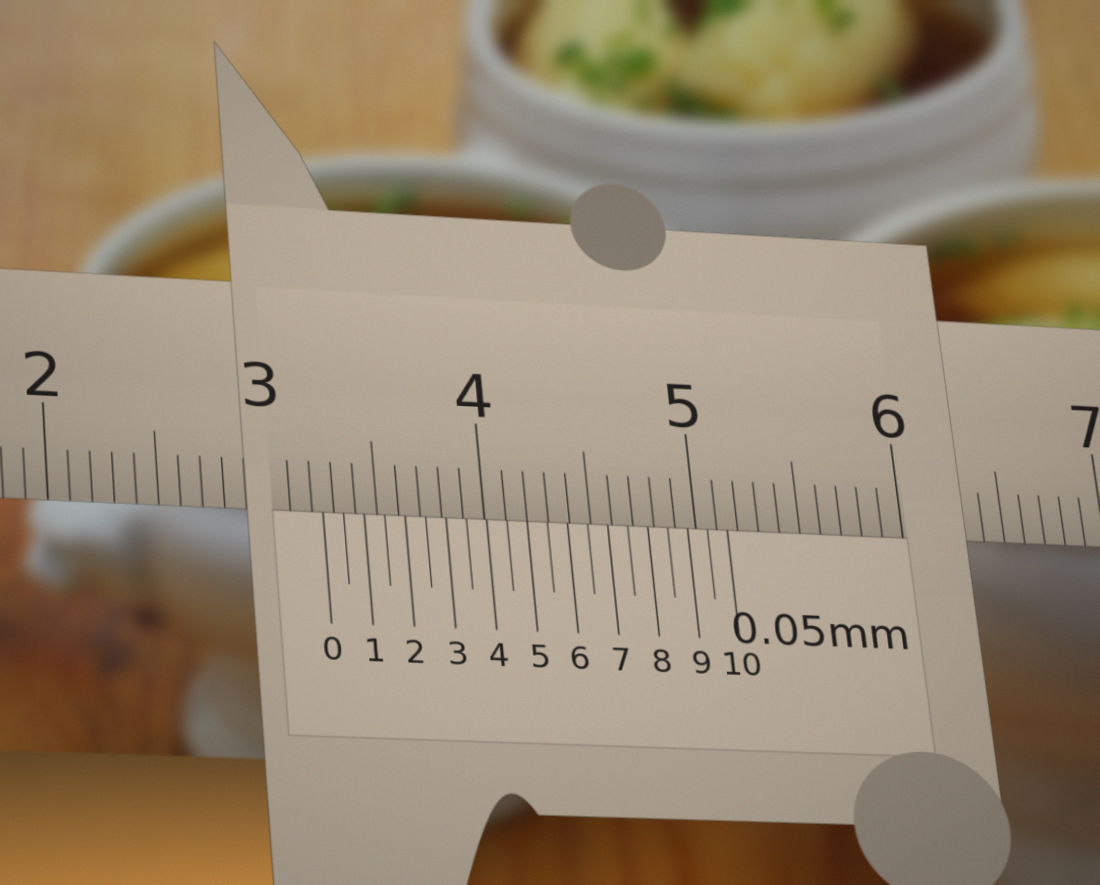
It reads 32.5 mm
